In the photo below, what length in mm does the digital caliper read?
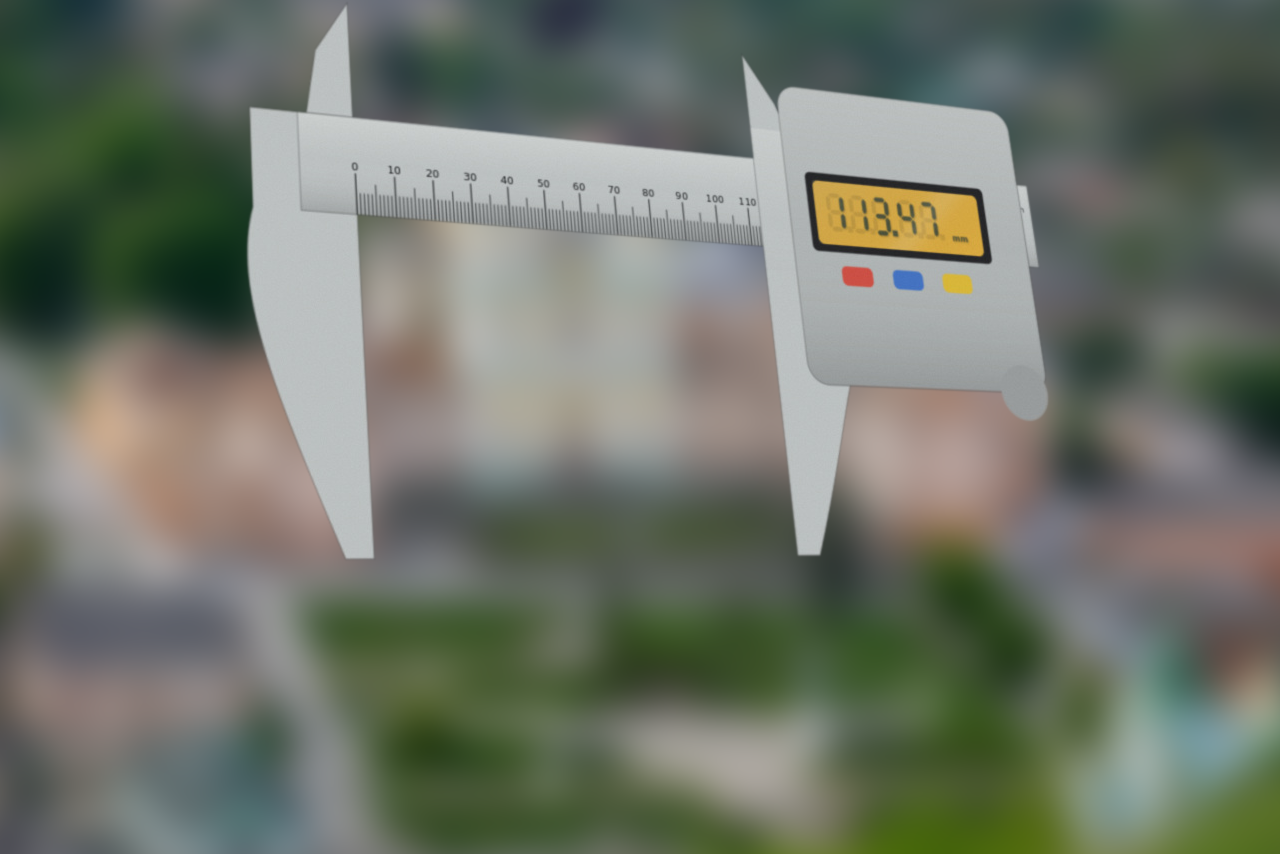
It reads 113.47 mm
